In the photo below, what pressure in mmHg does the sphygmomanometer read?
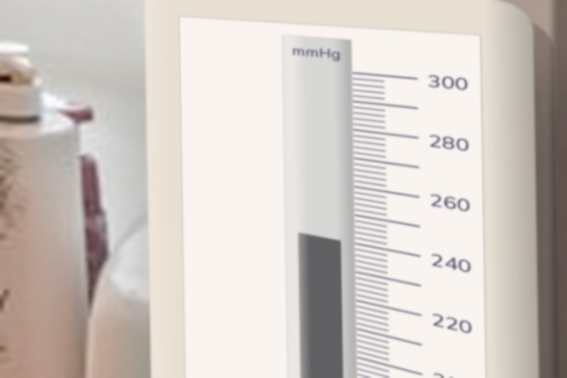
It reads 240 mmHg
